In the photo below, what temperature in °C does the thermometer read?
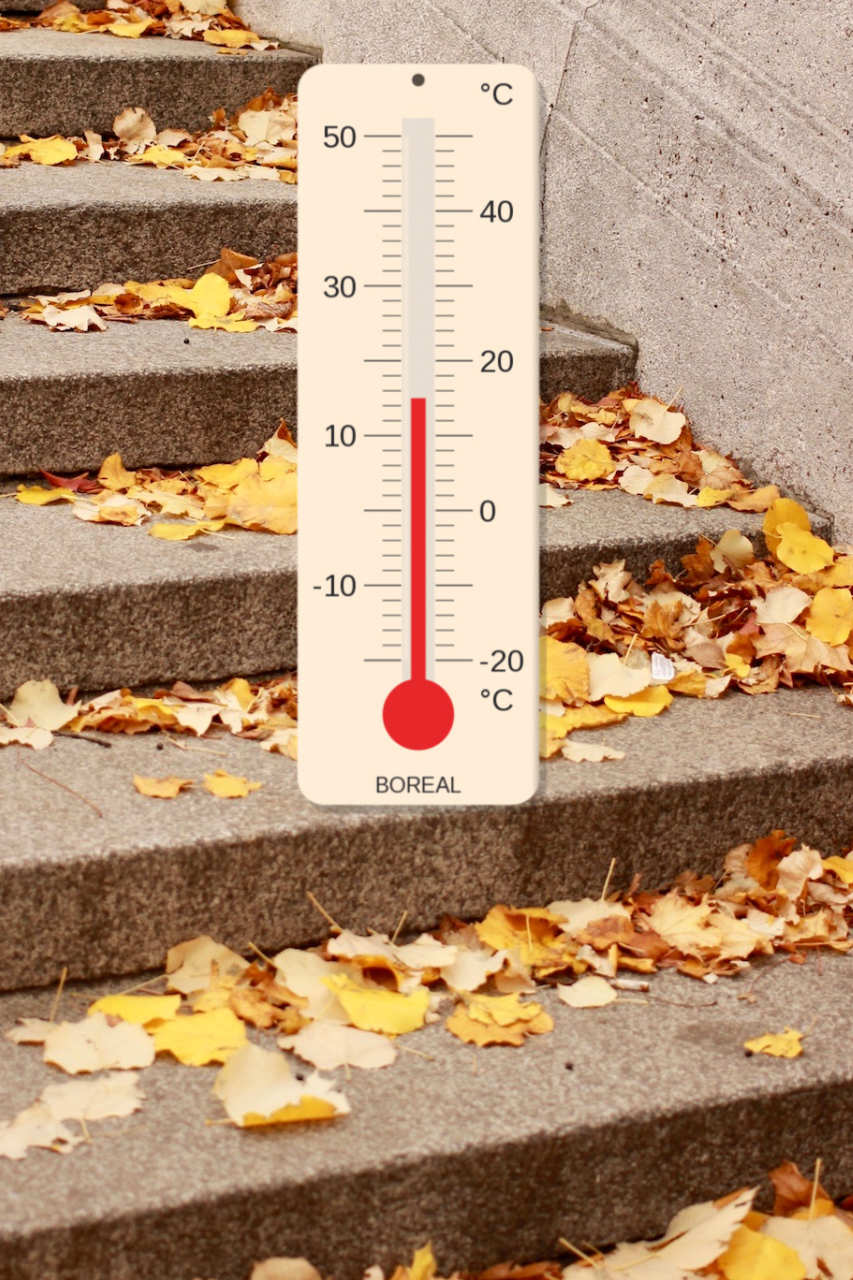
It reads 15 °C
